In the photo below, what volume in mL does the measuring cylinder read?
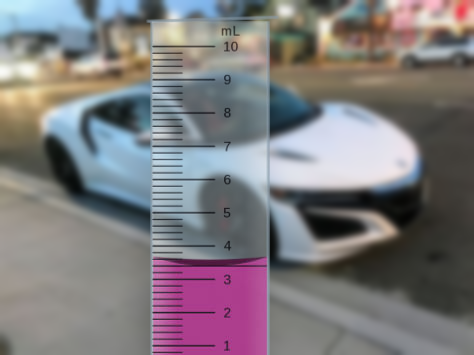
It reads 3.4 mL
